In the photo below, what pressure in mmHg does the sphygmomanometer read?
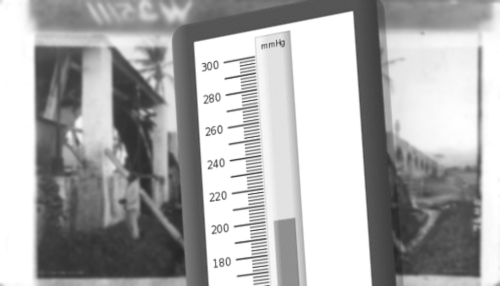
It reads 200 mmHg
